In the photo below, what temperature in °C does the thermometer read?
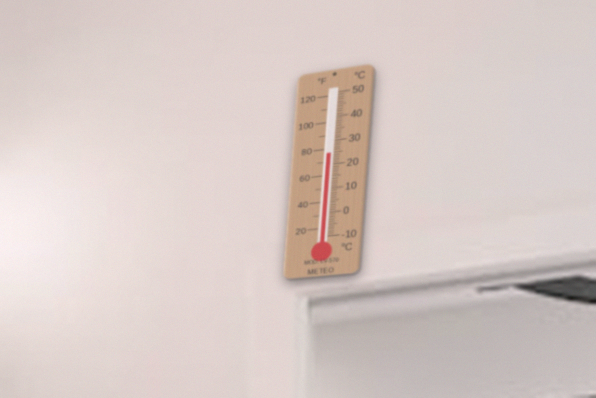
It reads 25 °C
